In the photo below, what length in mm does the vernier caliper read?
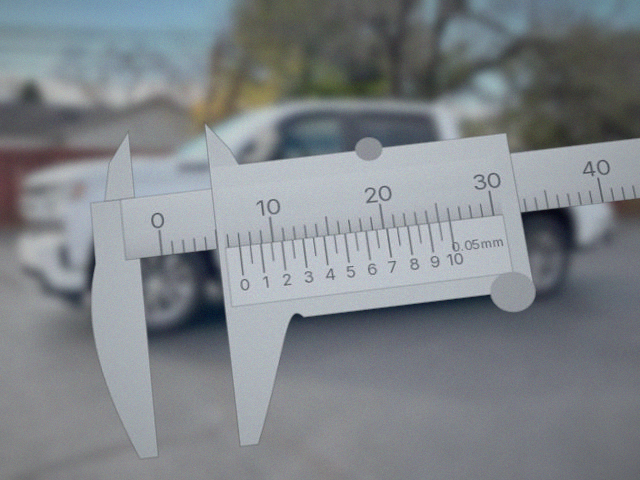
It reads 7.0 mm
